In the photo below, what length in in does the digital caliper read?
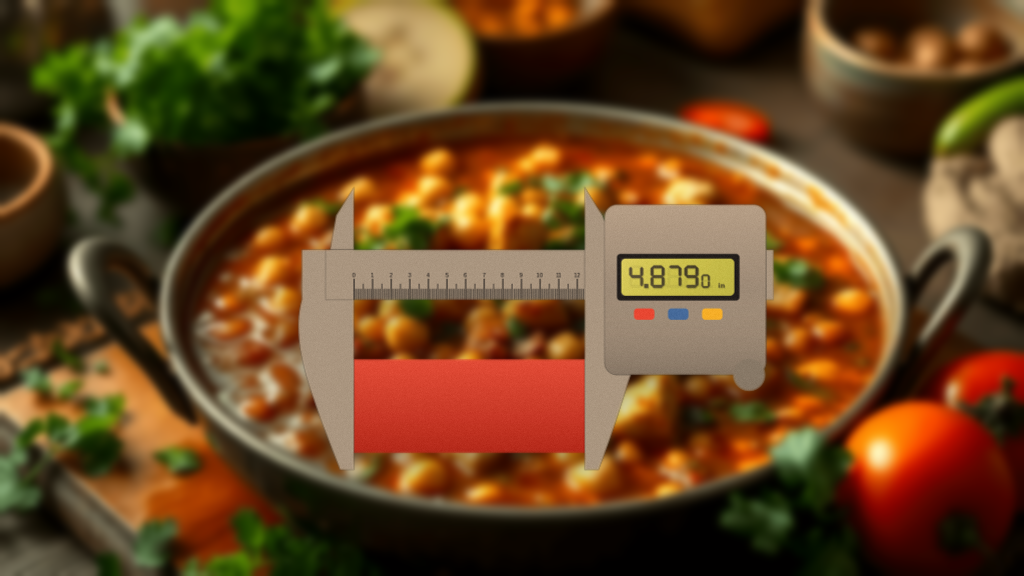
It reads 4.8790 in
